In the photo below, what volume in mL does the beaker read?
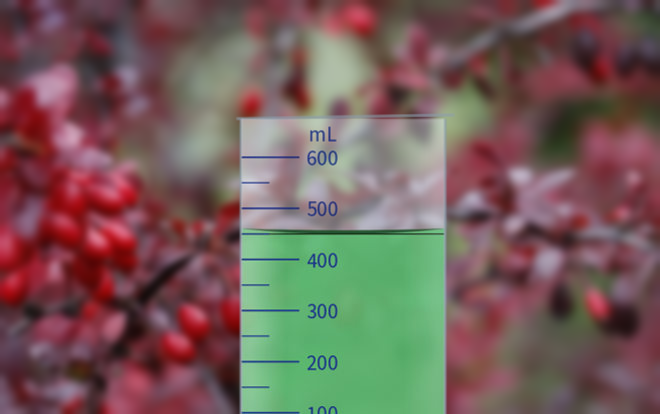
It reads 450 mL
